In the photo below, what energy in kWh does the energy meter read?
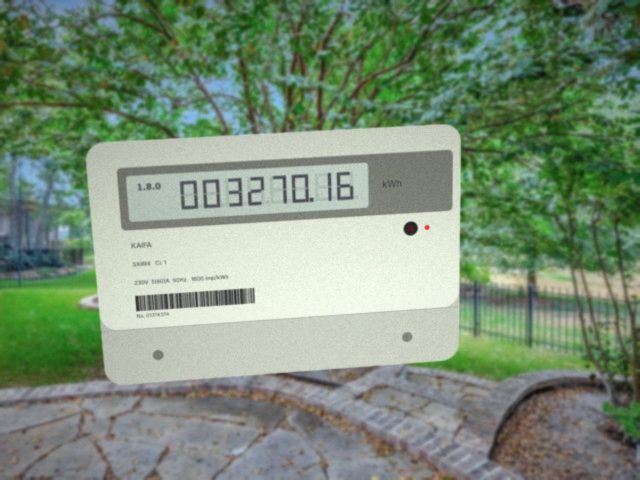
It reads 3270.16 kWh
